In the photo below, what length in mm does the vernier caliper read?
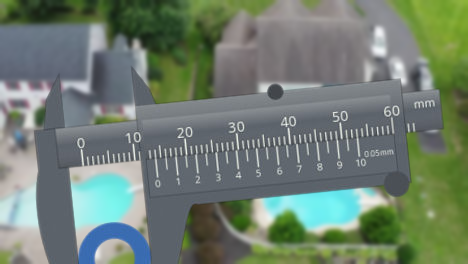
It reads 14.0 mm
